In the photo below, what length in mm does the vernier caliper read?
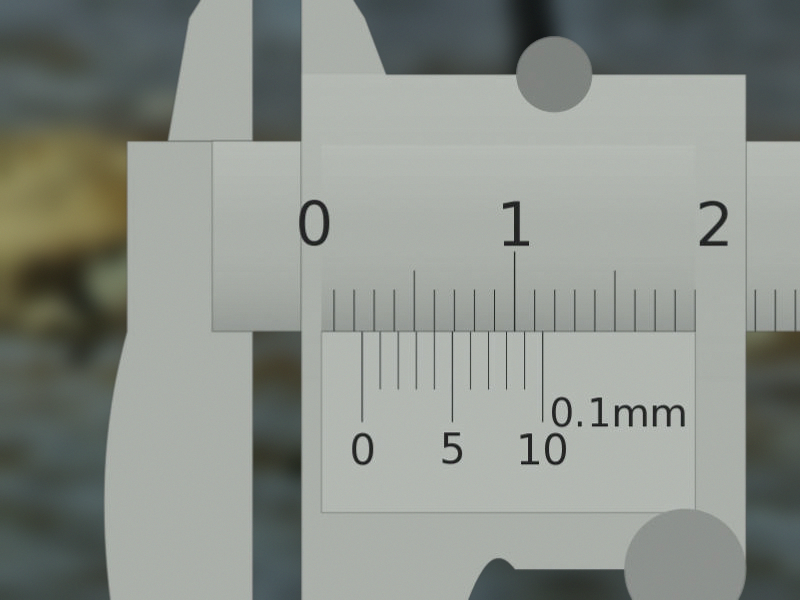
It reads 2.4 mm
